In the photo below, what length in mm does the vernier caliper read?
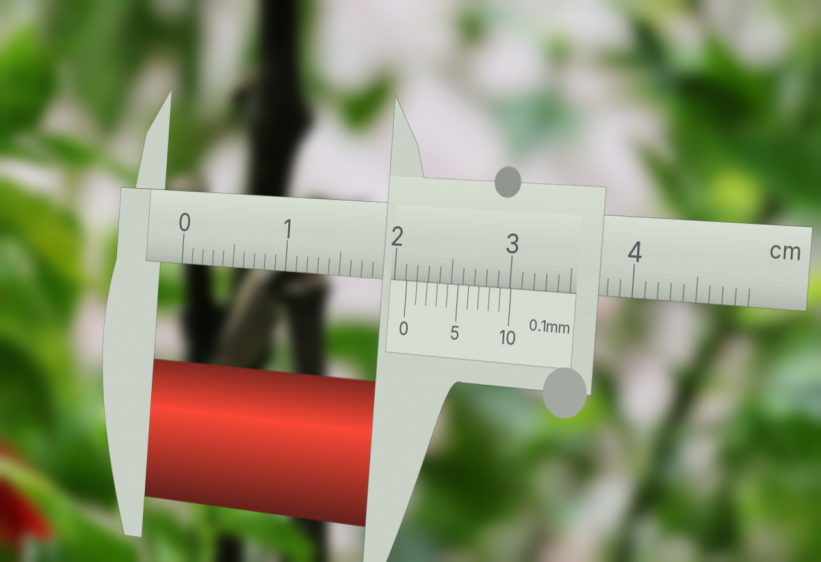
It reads 21.1 mm
